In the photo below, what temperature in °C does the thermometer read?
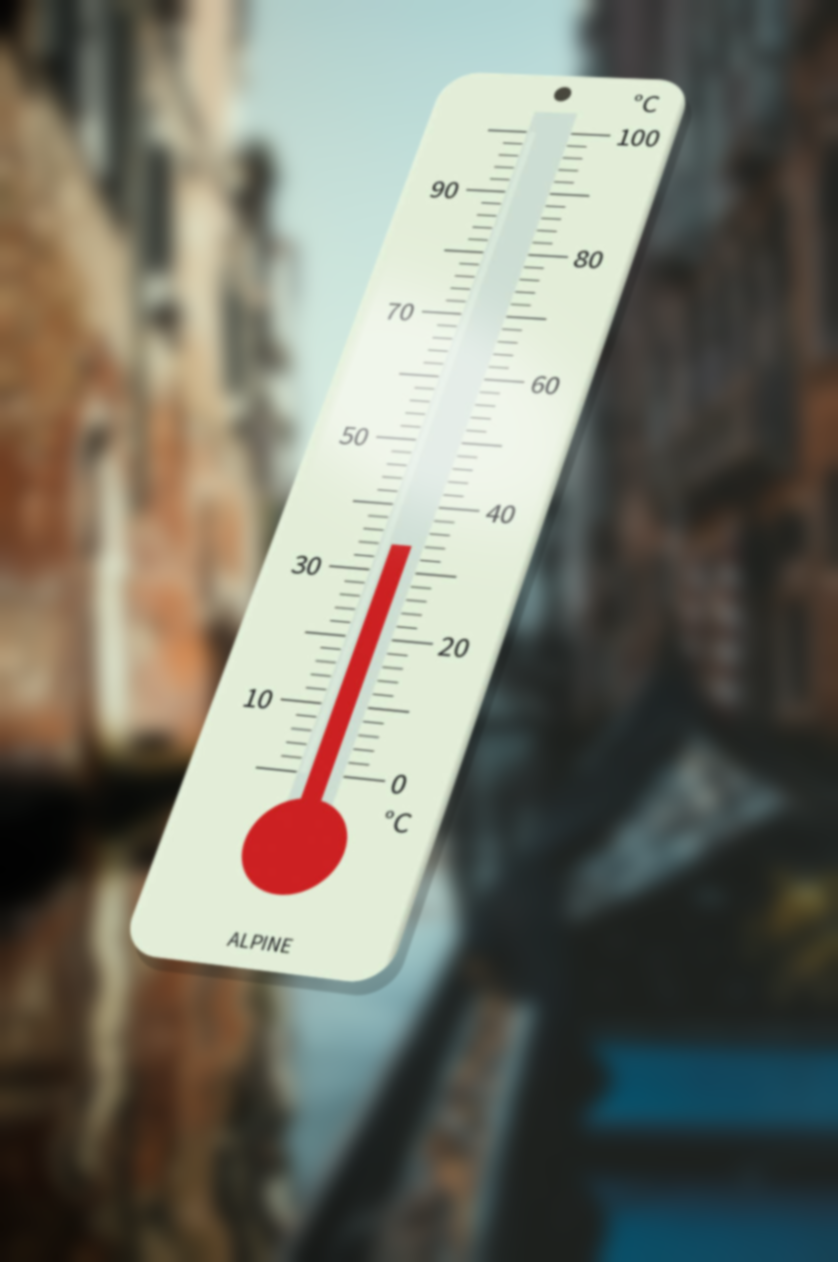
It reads 34 °C
